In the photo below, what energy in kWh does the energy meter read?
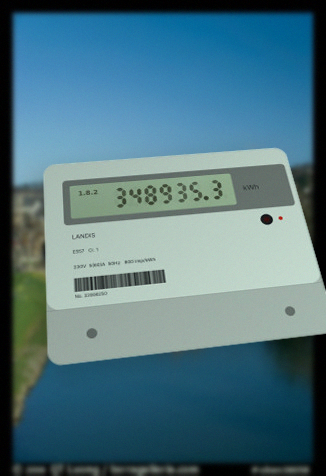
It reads 348935.3 kWh
